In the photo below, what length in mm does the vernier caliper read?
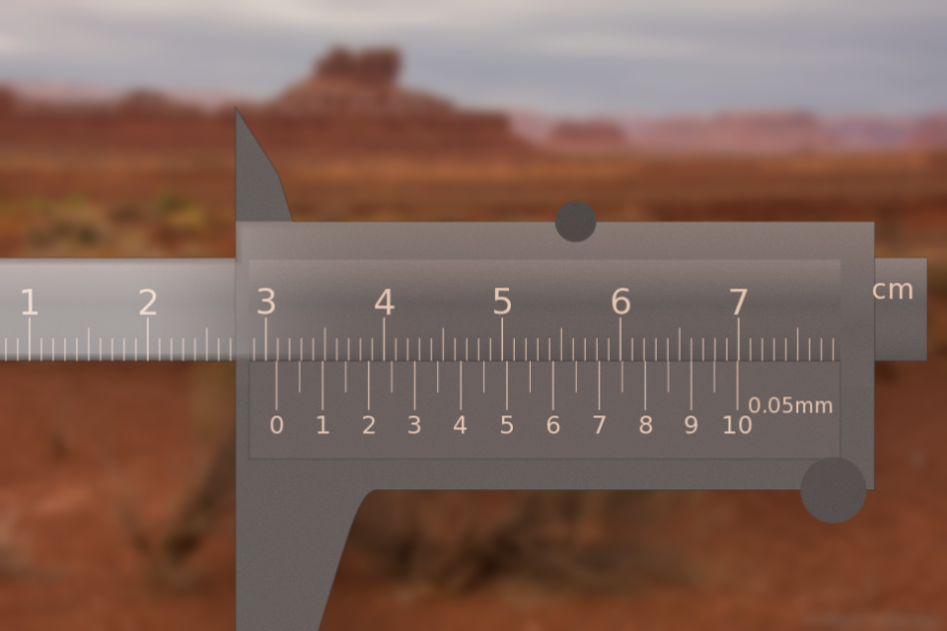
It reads 30.9 mm
